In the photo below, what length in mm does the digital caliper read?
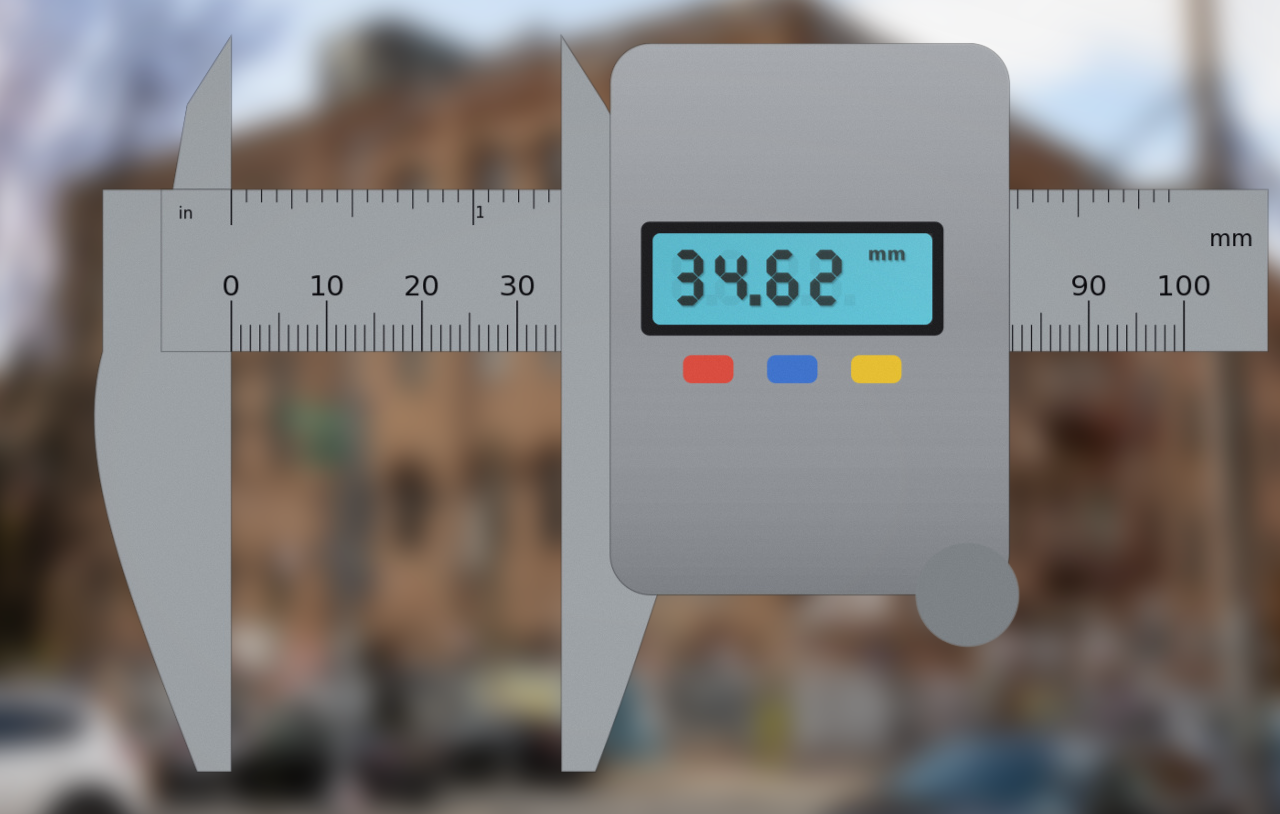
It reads 34.62 mm
